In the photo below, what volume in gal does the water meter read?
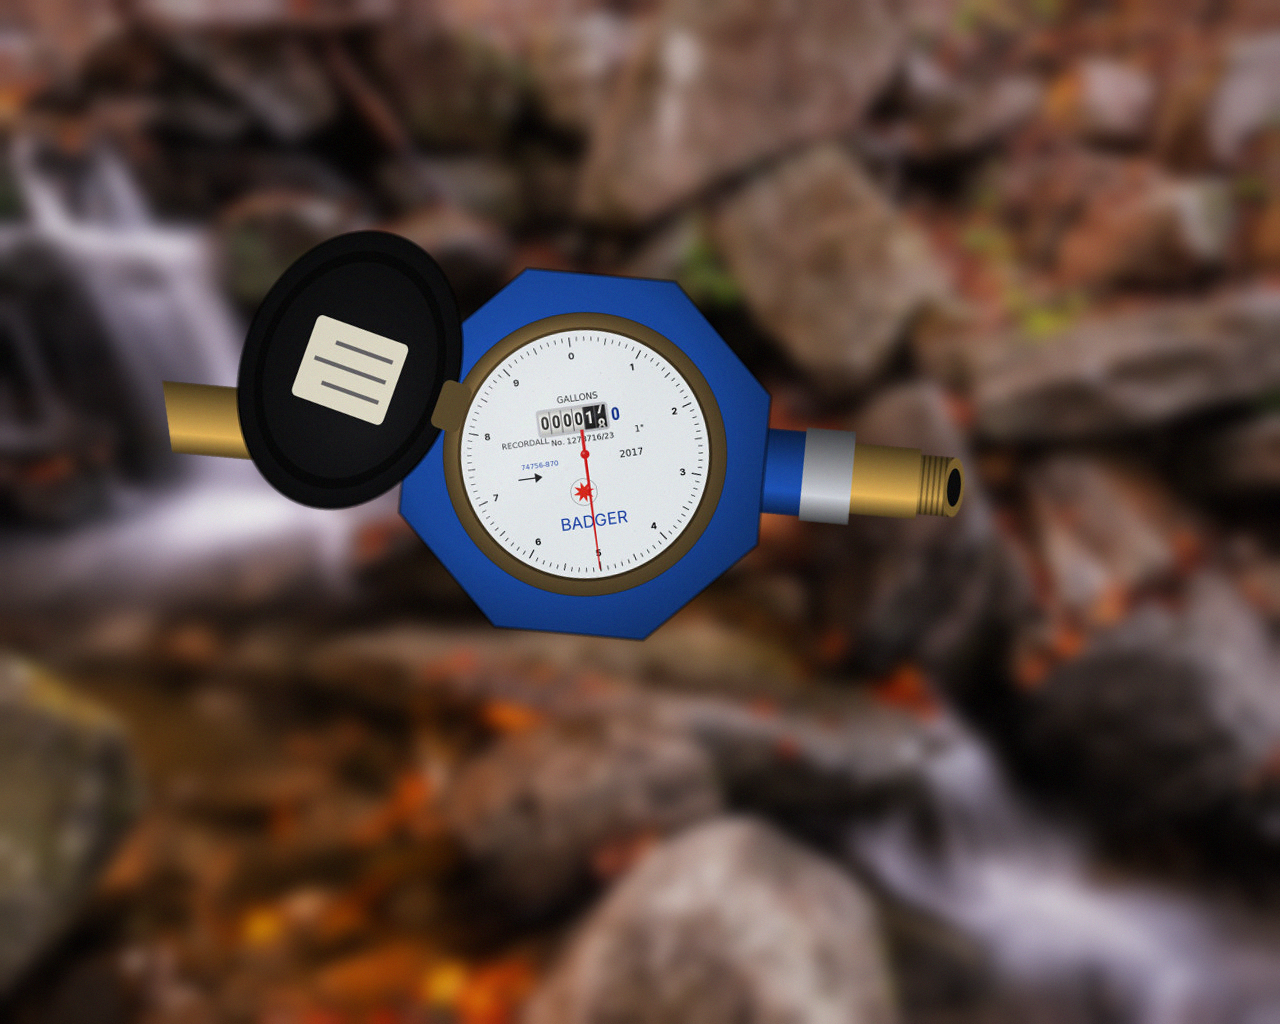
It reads 175.0 gal
